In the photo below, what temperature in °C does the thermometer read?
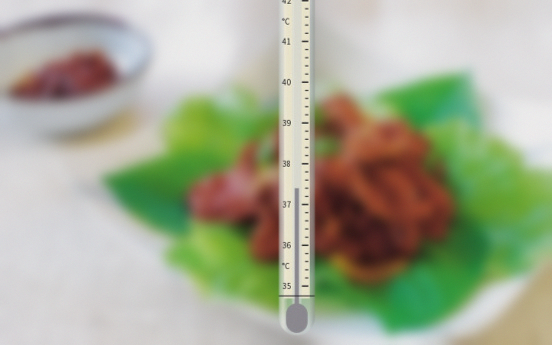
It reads 37.4 °C
